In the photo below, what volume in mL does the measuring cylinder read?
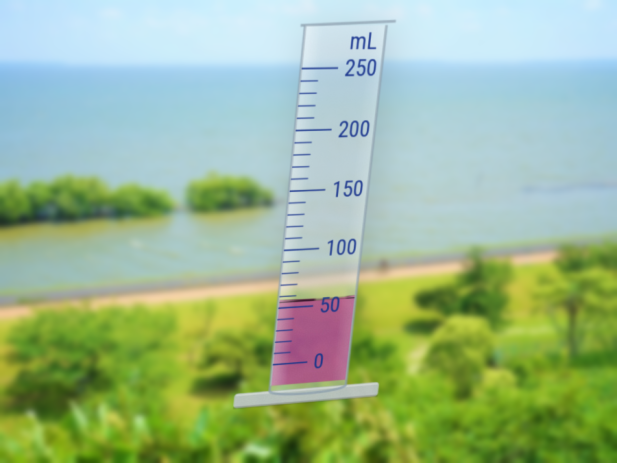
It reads 55 mL
